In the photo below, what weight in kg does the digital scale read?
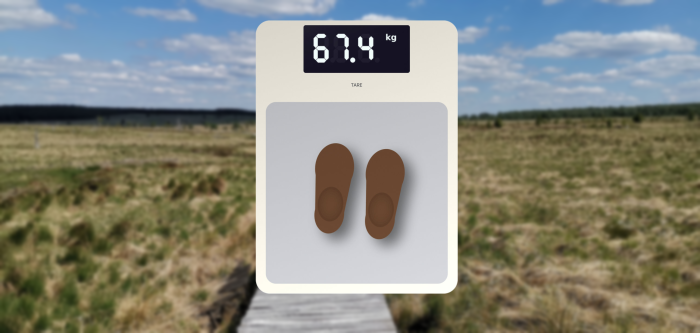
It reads 67.4 kg
